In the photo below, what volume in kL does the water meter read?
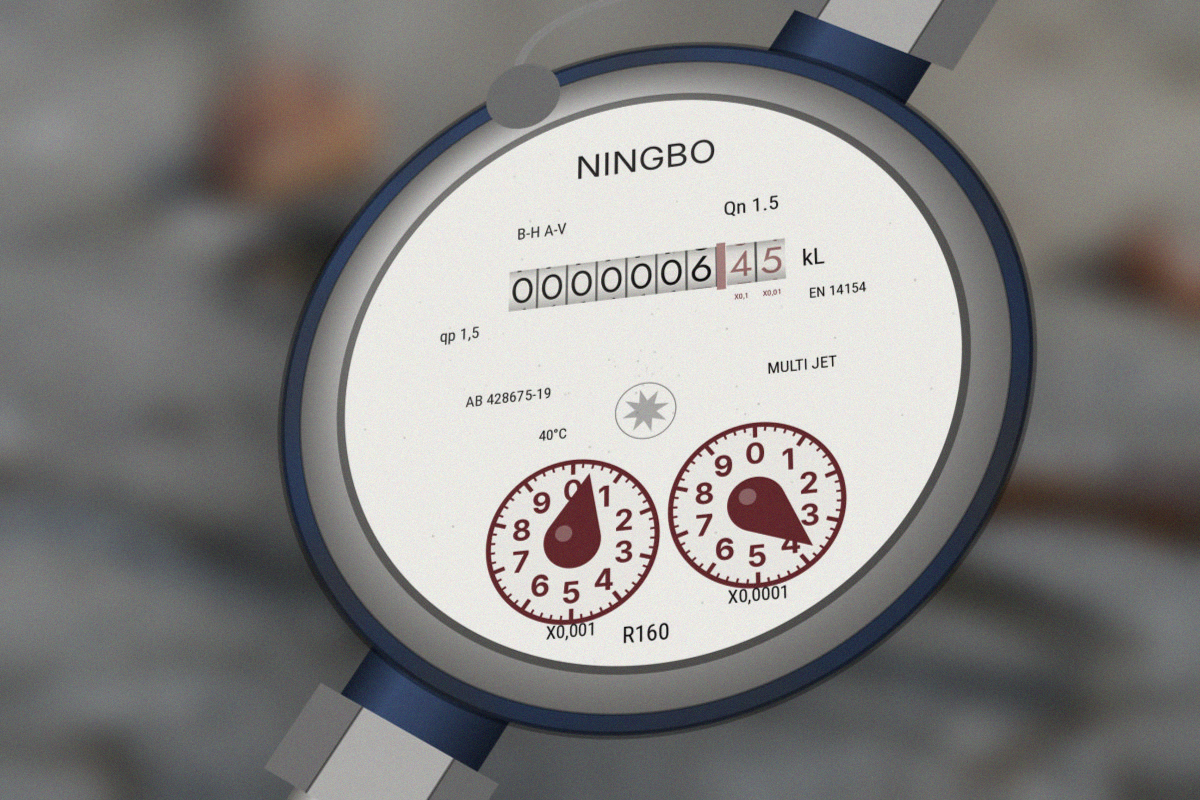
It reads 6.4503 kL
